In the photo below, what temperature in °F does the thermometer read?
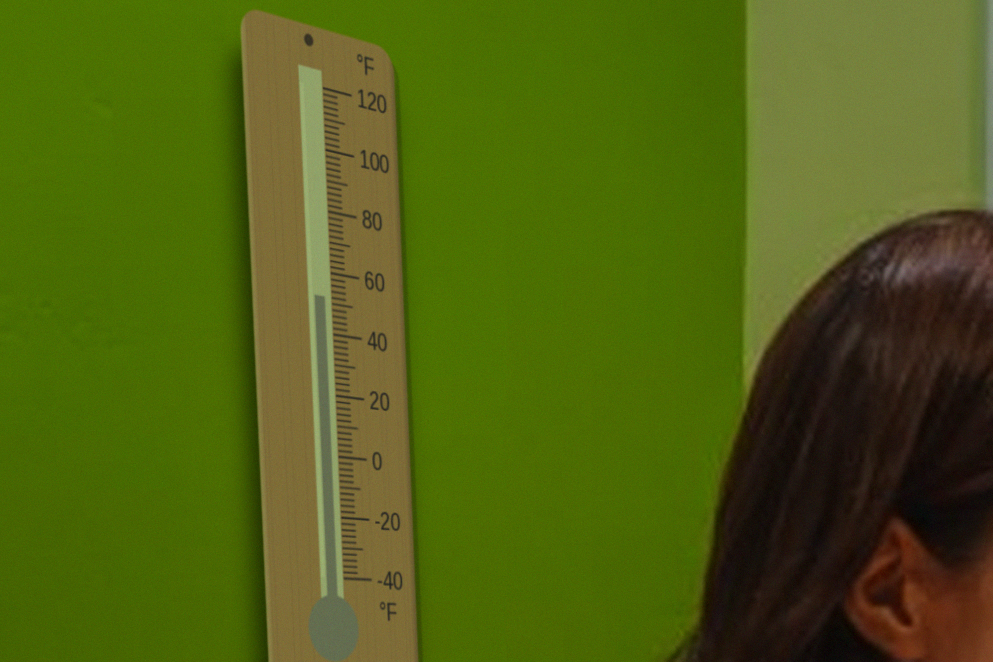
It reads 52 °F
